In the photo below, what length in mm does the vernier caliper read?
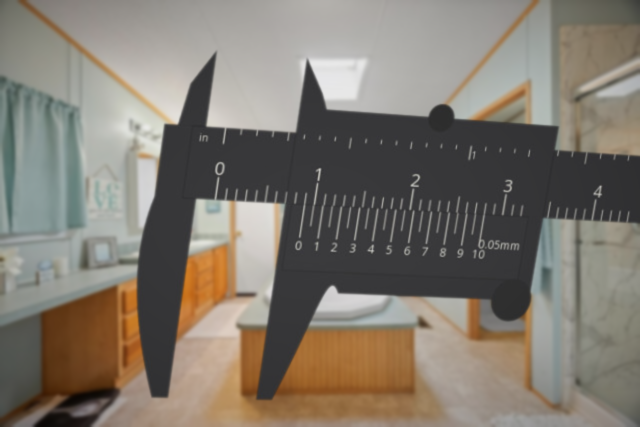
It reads 9.0 mm
